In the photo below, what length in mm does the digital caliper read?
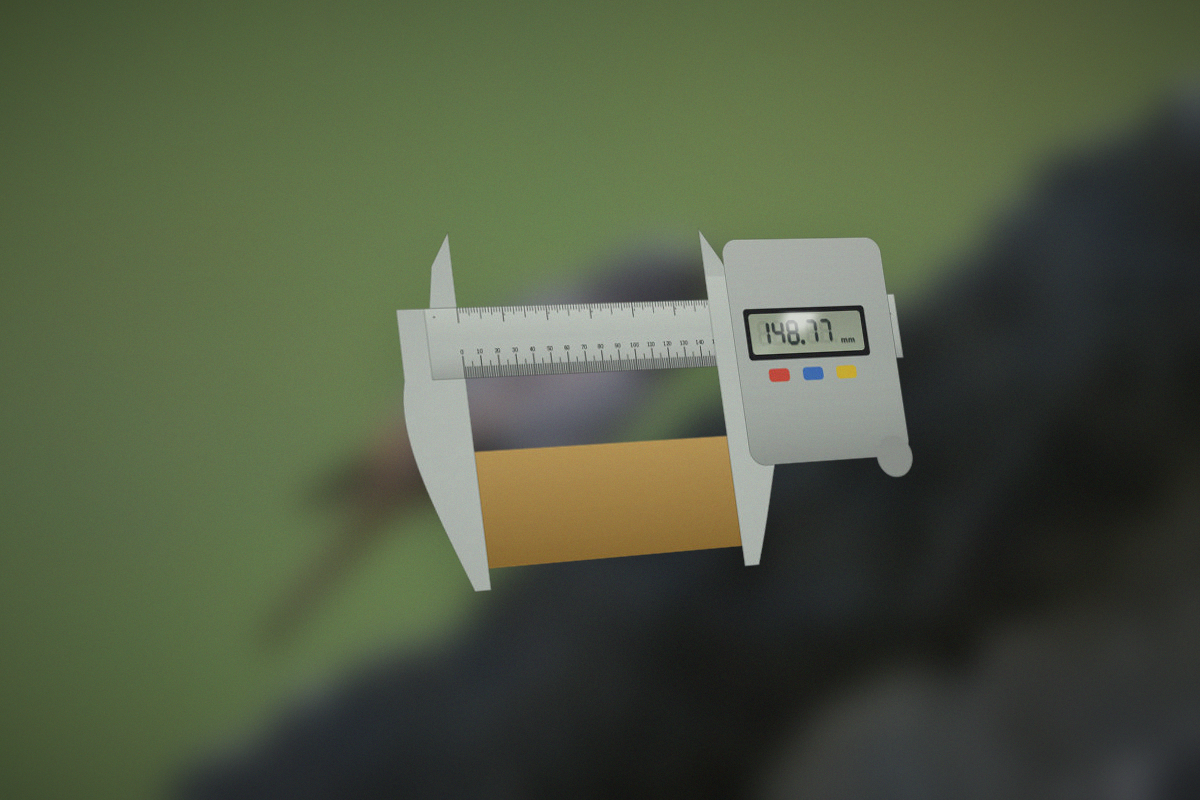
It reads 148.77 mm
